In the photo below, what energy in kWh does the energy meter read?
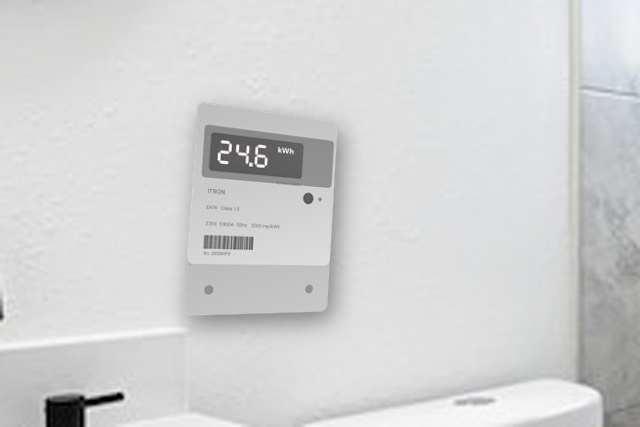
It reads 24.6 kWh
